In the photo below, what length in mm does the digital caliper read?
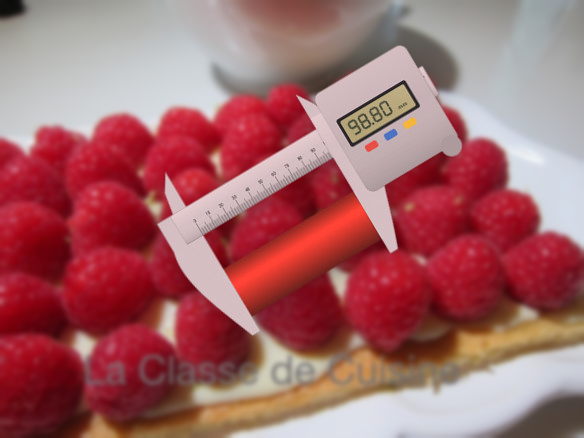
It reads 98.80 mm
